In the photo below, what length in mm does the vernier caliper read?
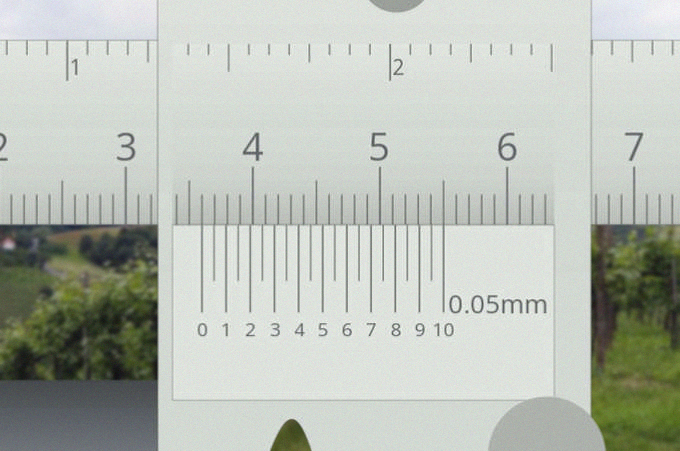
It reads 36.0 mm
